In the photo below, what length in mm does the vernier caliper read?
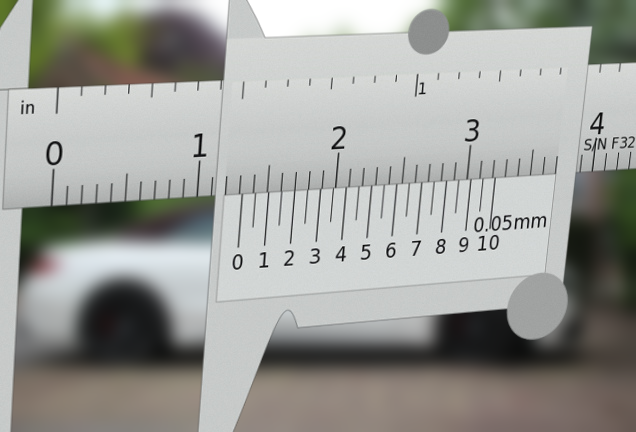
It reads 13.2 mm
